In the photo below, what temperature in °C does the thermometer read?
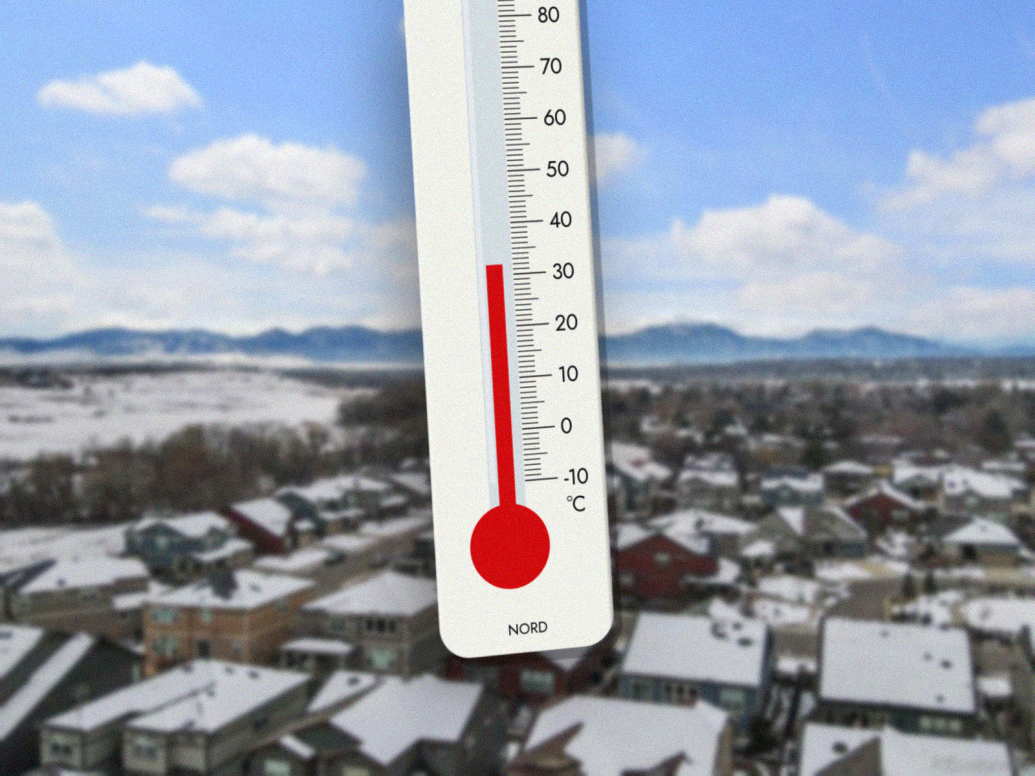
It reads 32 °C
